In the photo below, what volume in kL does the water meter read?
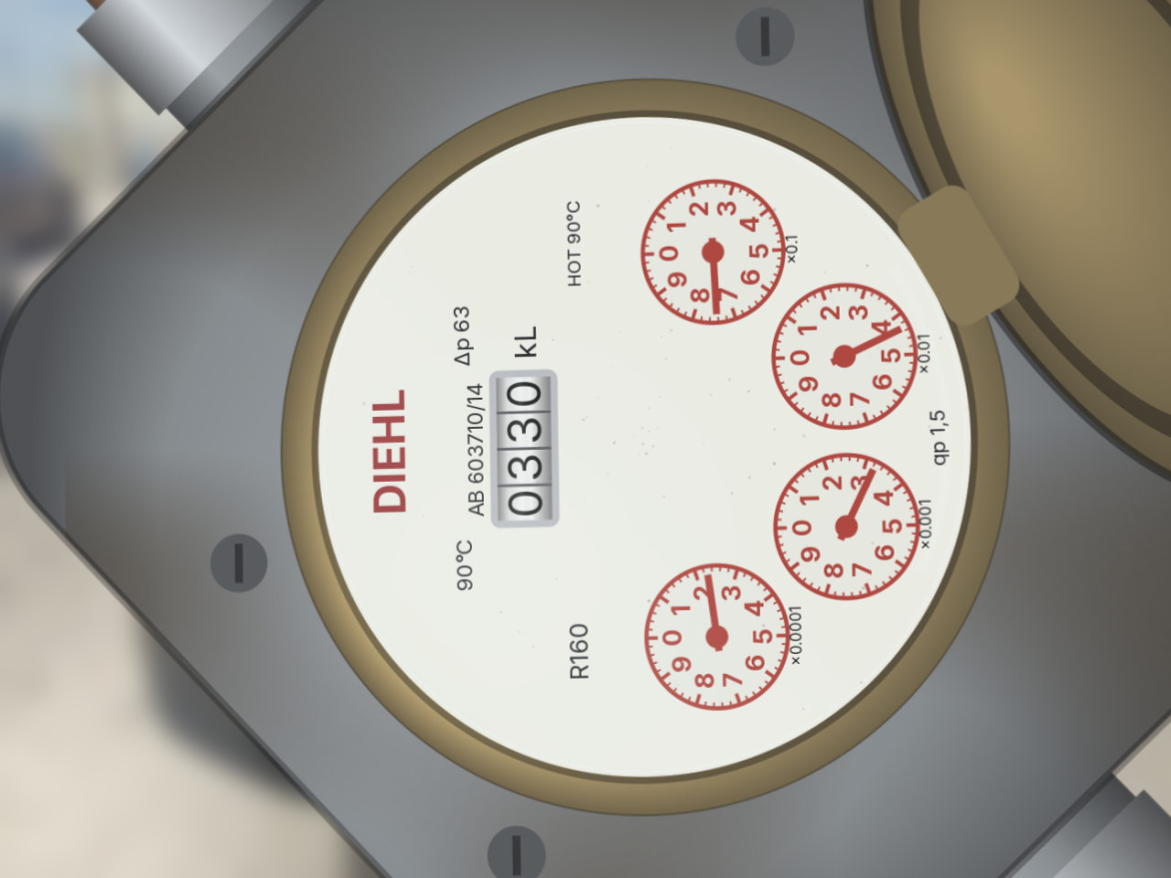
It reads 330.7432 kL
